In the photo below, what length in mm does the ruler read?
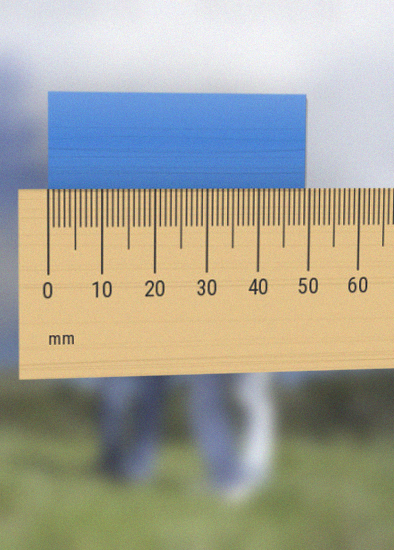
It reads 49 mm
